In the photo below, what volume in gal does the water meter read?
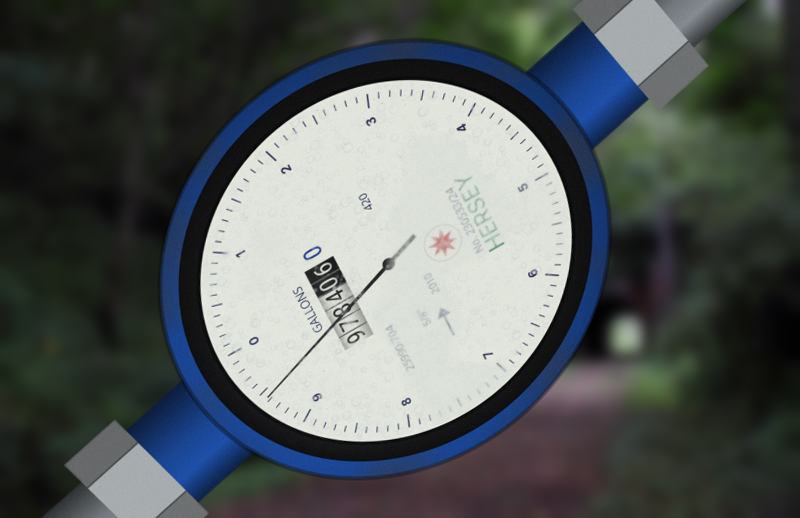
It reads 9784059.4 gal
